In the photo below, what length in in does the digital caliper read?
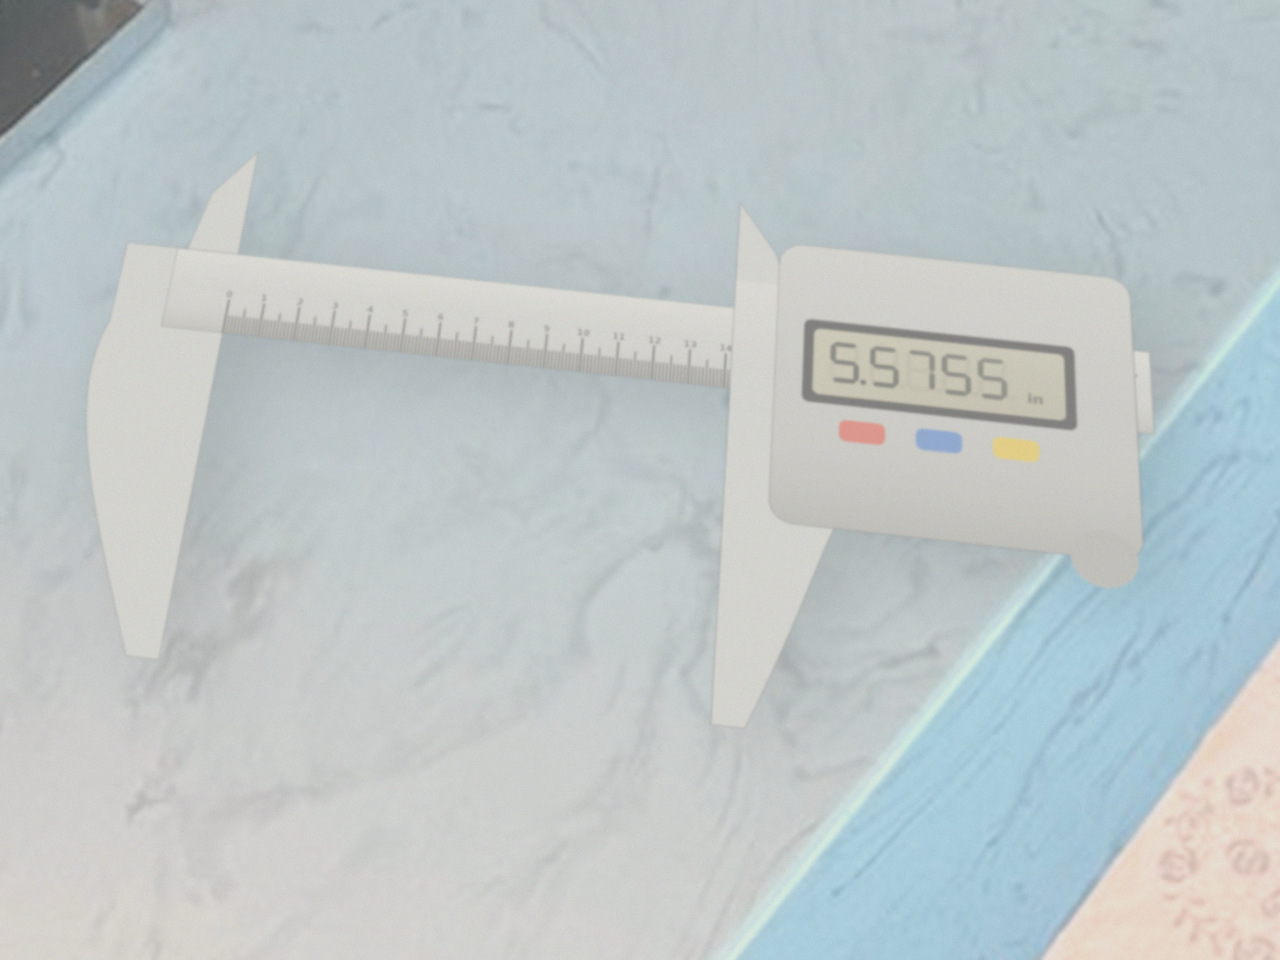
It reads 5.5755 in
